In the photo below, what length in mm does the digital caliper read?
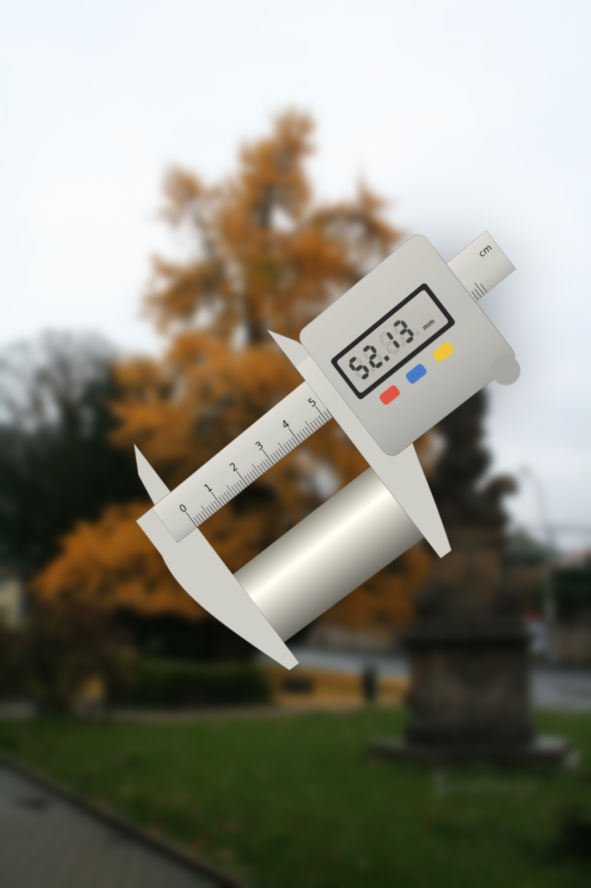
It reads 52.13 mm
